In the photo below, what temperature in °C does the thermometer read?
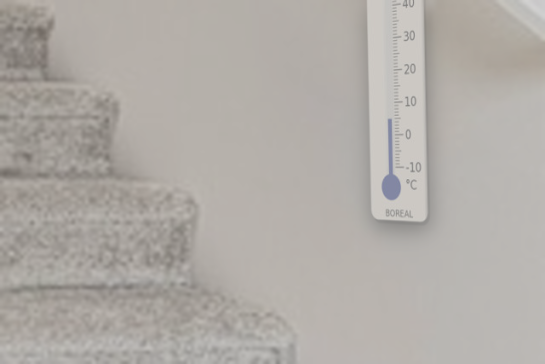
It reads 5 °C
